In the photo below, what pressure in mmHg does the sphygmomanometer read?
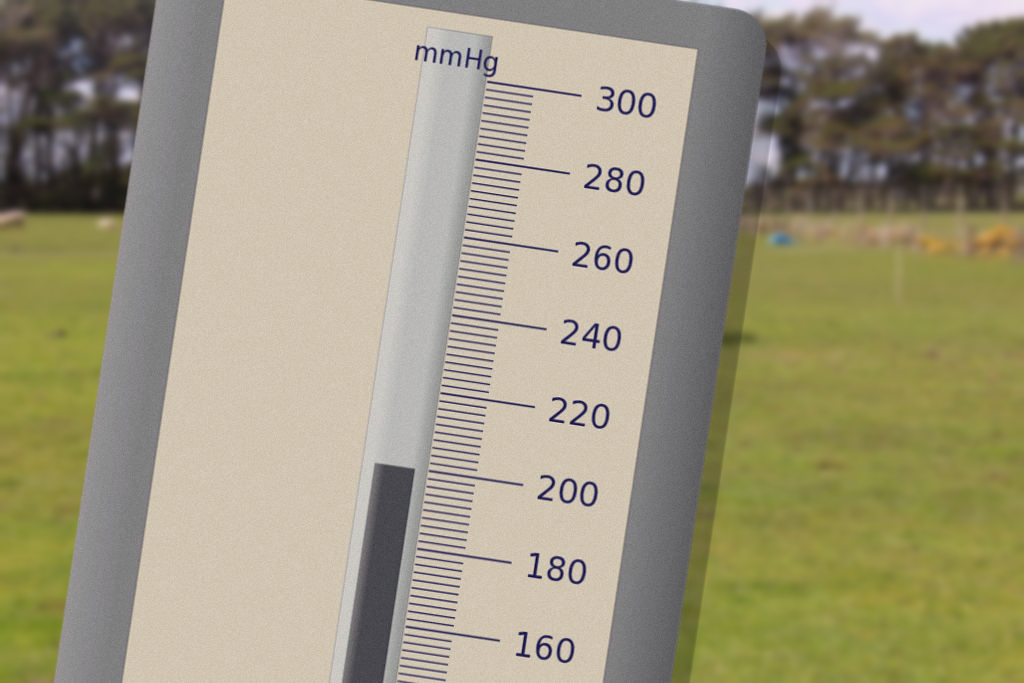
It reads 200 mmHg
